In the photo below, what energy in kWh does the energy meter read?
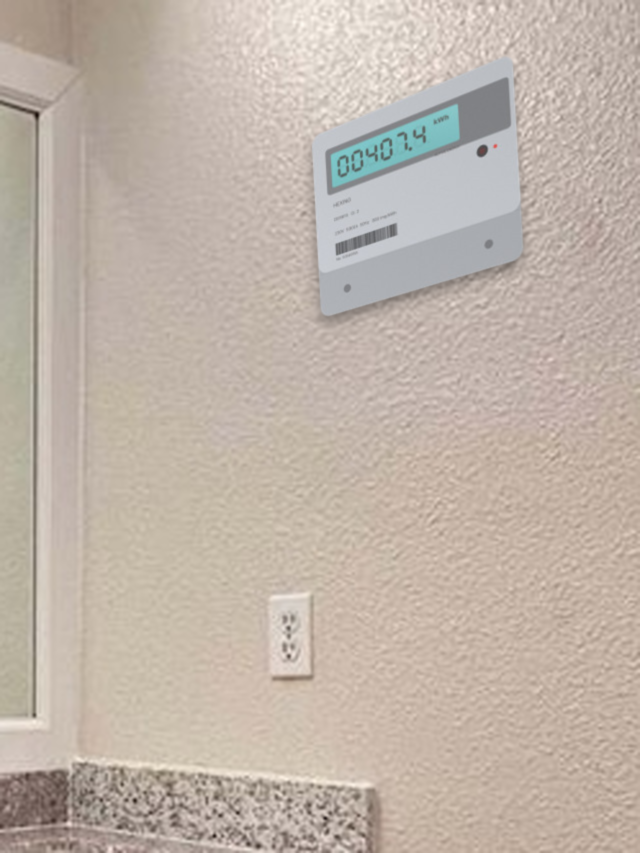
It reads 407.4 kWh
